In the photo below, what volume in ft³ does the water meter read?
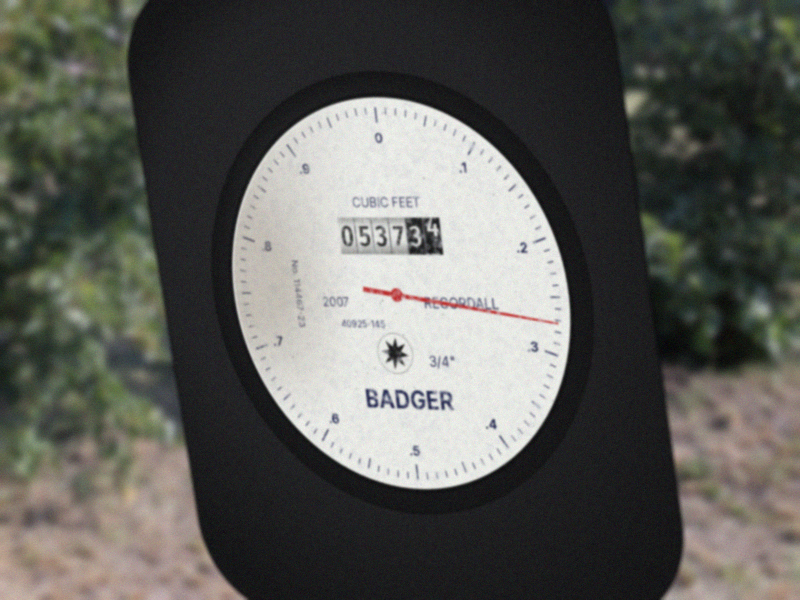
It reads 53734.27 ft³
